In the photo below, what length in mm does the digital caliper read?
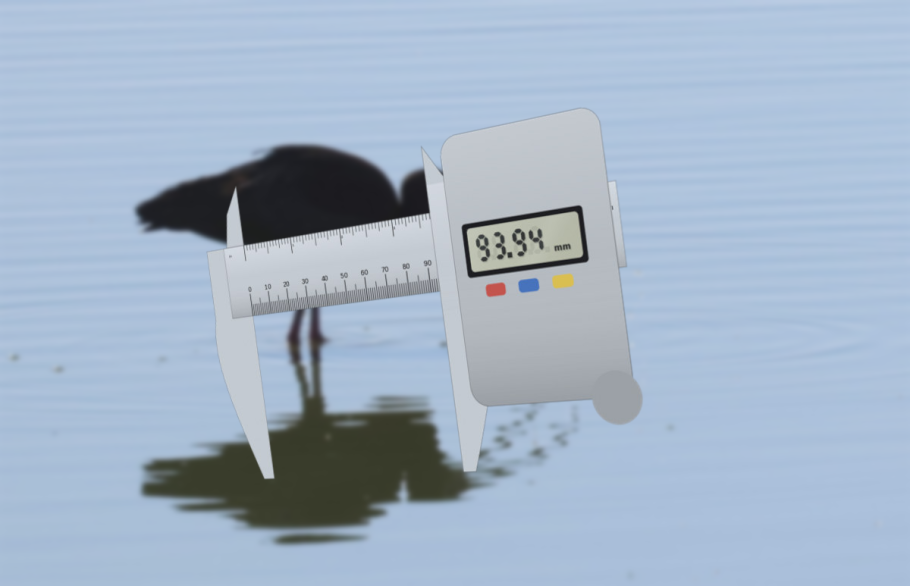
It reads 93.94 mm
